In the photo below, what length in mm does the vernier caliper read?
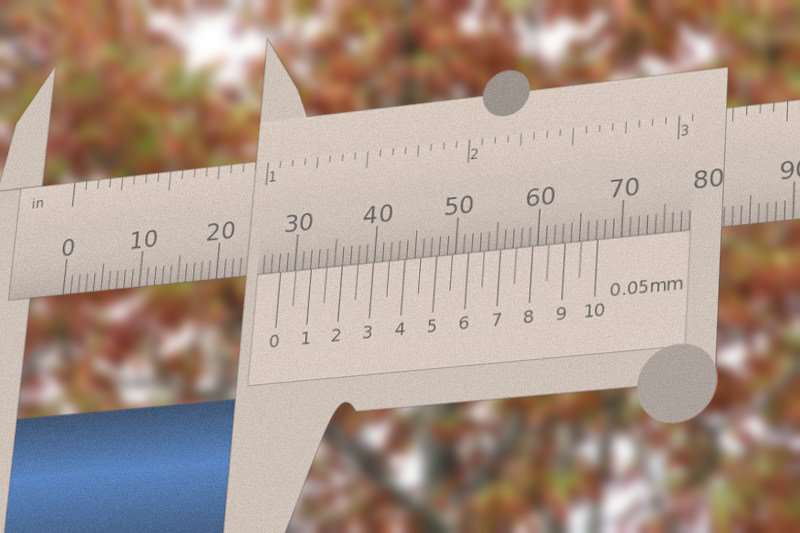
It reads 28.2 mm
